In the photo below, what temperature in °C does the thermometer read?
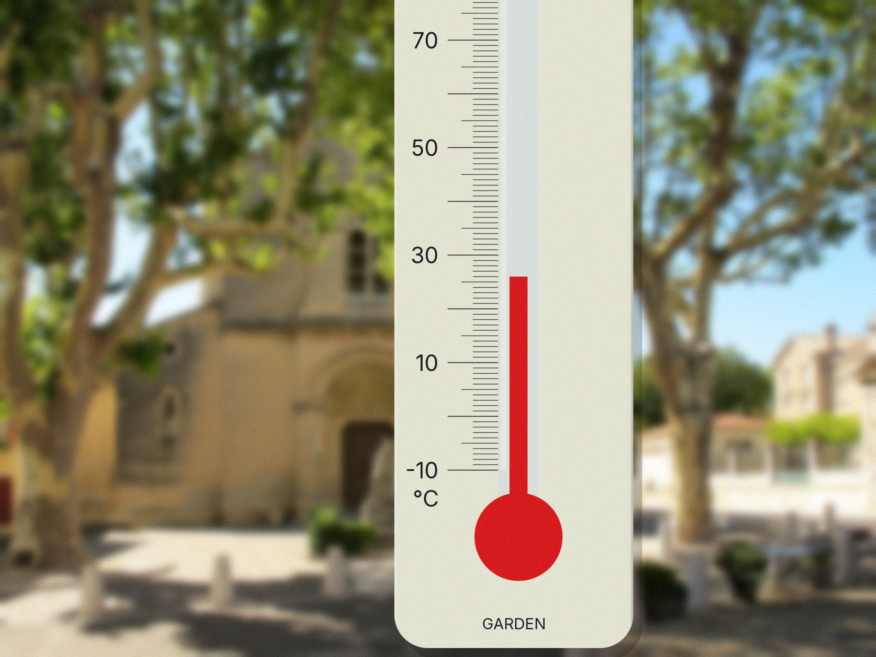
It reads 26 °C
